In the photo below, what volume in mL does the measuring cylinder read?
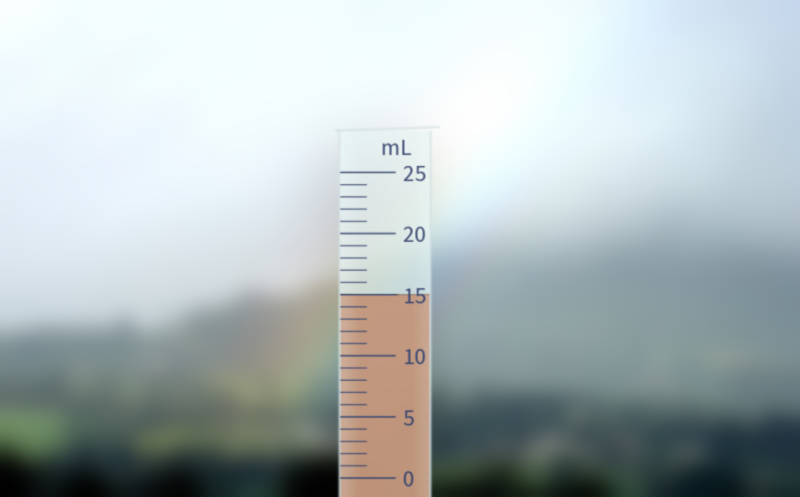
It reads 15 mL
